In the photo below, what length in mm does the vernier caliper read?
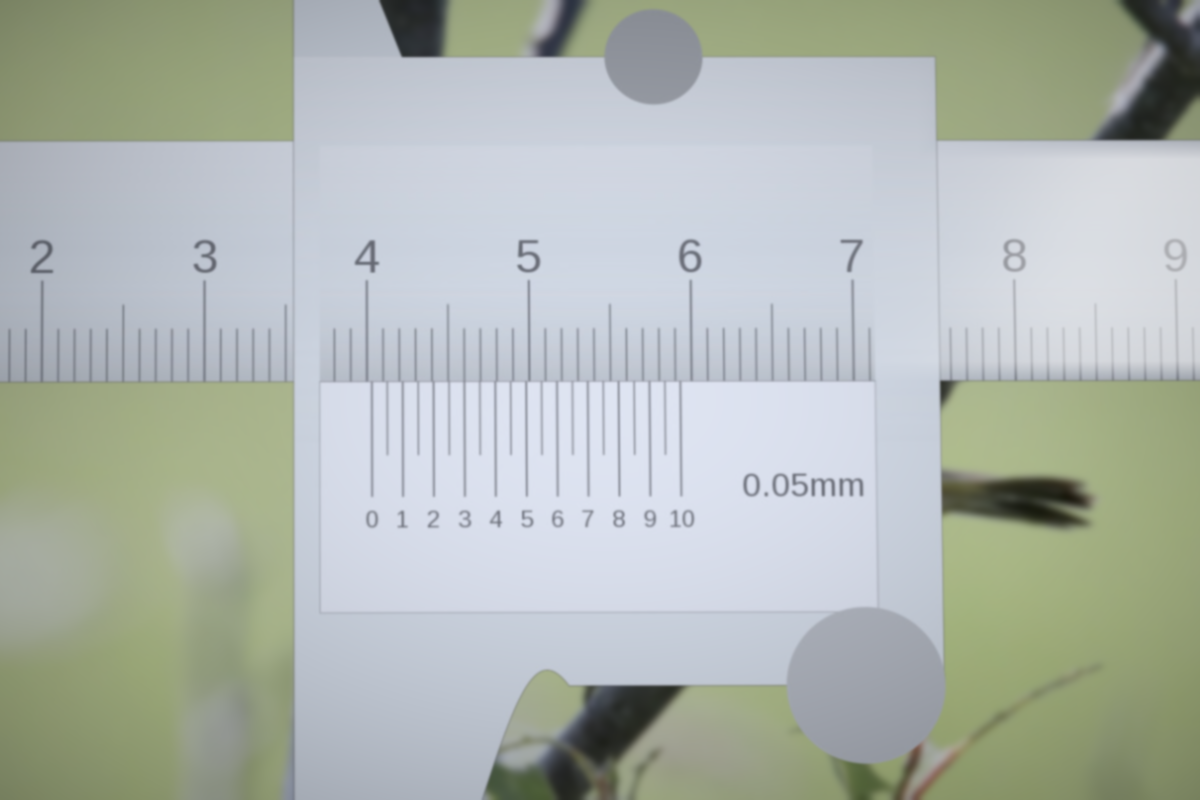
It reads 40.3 mm
